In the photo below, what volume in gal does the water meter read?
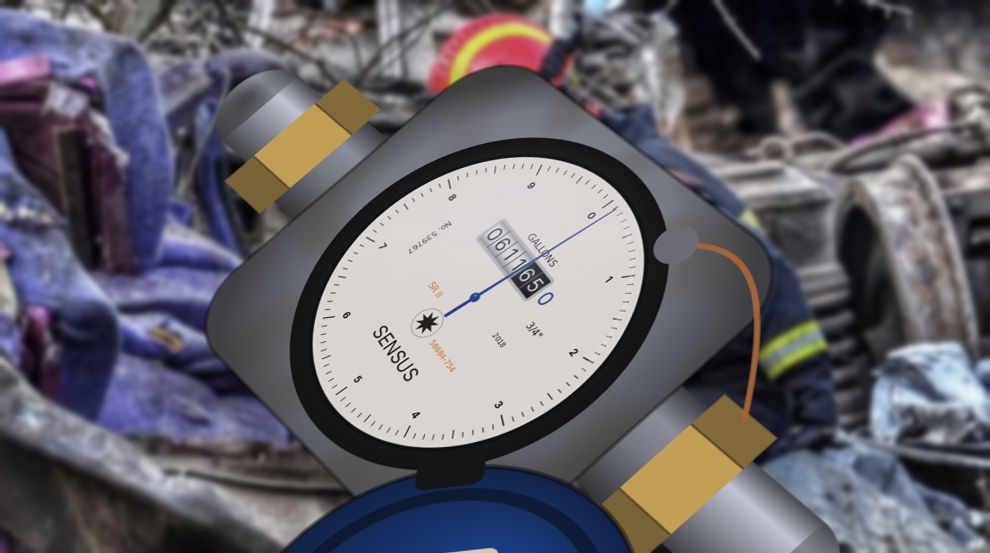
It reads 611650.1 gal
